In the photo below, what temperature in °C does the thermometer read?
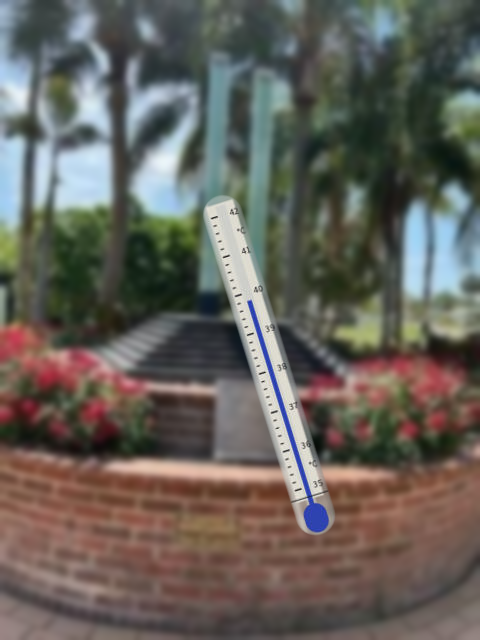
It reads 39.8 °C
